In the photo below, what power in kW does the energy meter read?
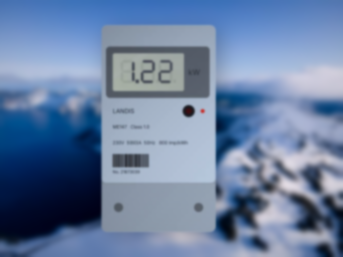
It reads 1.22 kW
